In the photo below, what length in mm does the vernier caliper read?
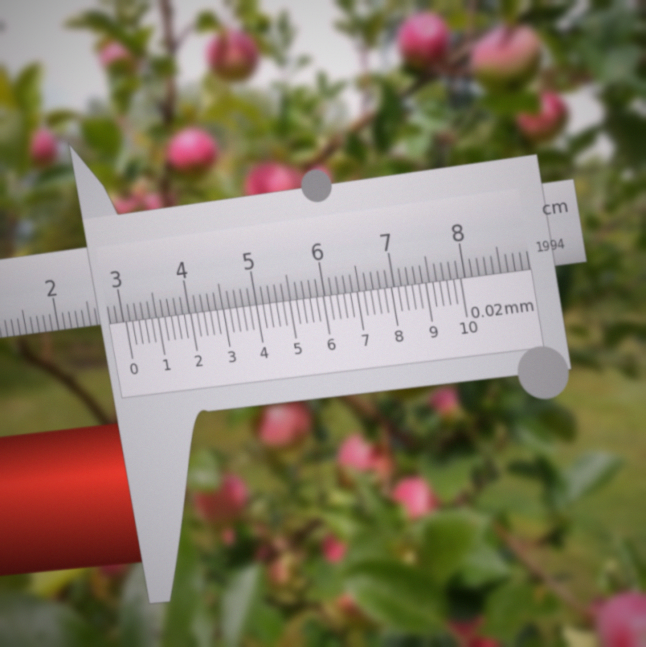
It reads 30.4 mm
